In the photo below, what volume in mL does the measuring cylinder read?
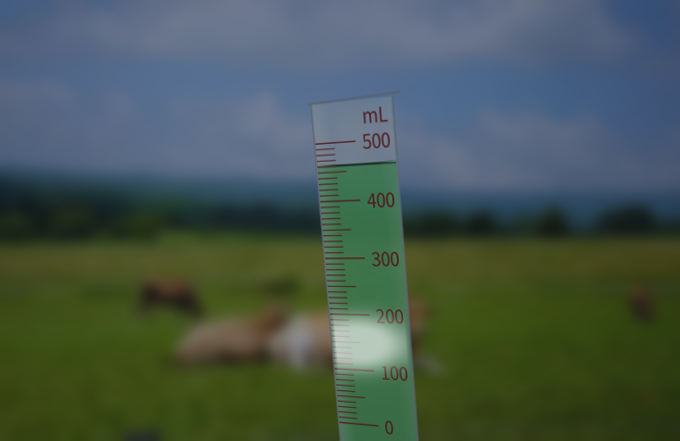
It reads 460 mL
